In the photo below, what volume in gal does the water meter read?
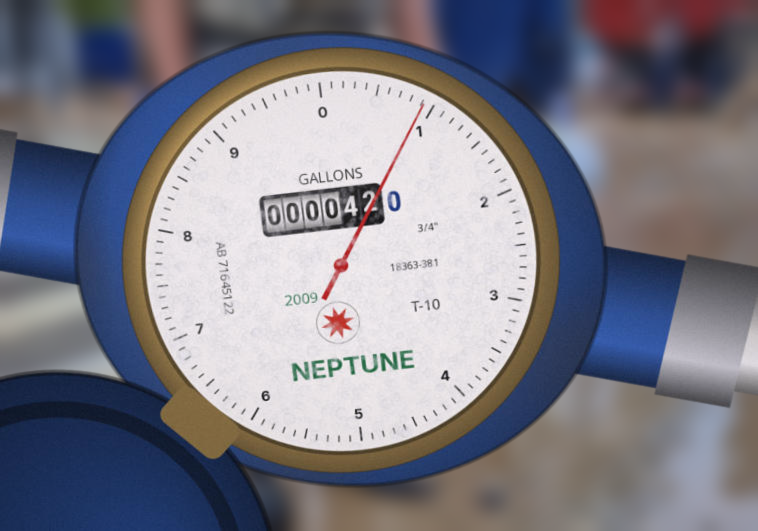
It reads 420.9 gal
